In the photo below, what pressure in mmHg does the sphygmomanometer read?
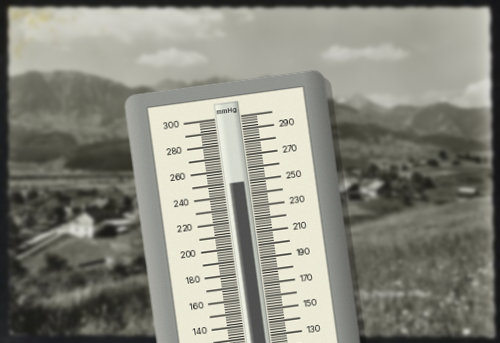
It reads 250 mmHg
